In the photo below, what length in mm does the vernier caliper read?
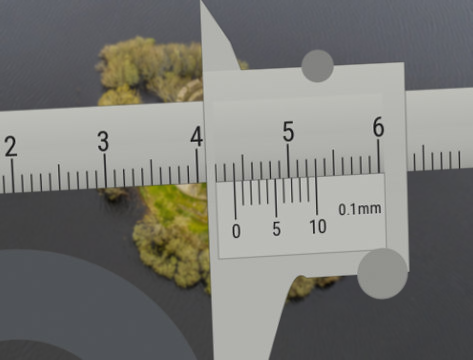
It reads 44.0 mm
